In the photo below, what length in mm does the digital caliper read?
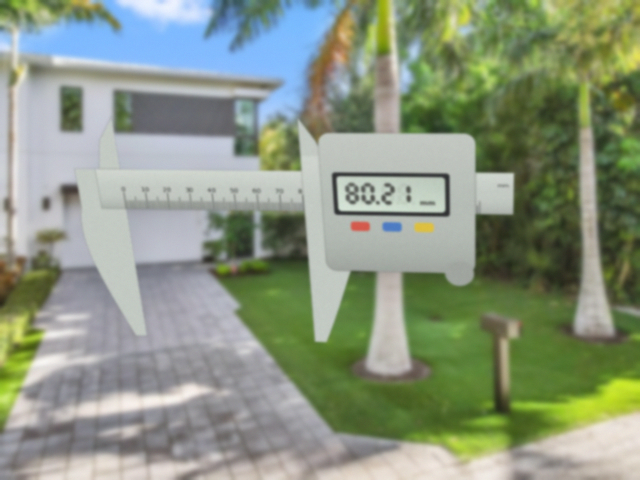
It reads 80.21 mm
